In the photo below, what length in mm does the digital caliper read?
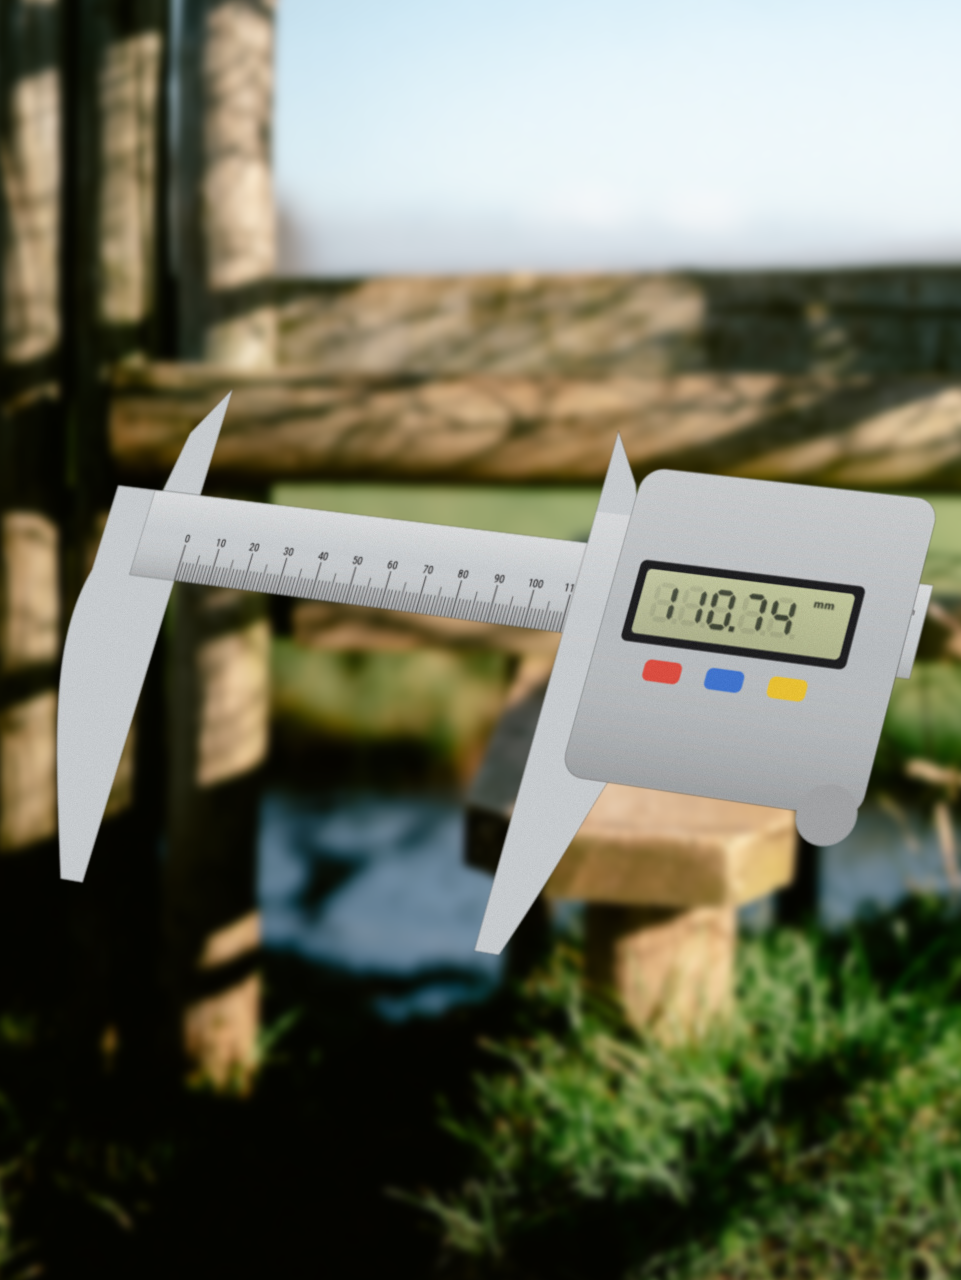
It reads 110.74 mm
